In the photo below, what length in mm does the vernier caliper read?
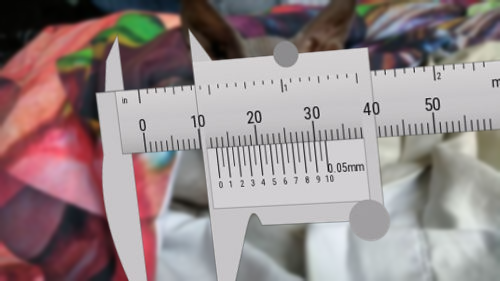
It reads 12.8 mm
